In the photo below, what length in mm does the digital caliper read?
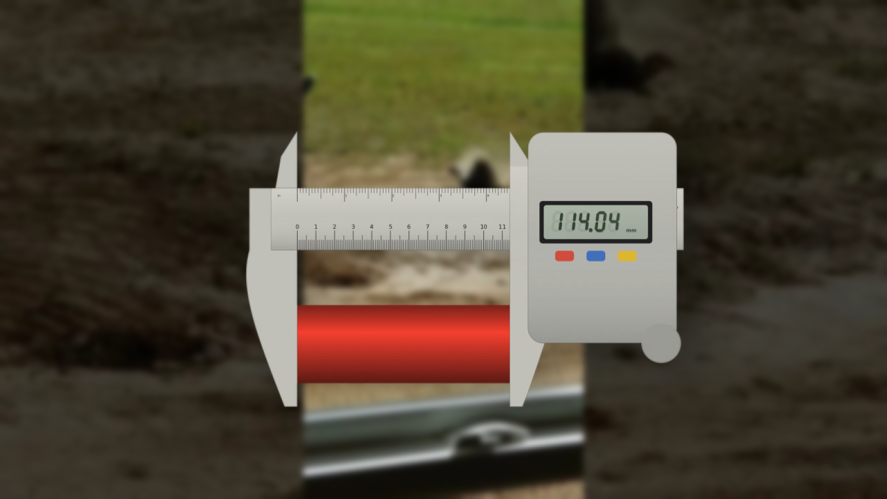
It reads 114.04 mm
